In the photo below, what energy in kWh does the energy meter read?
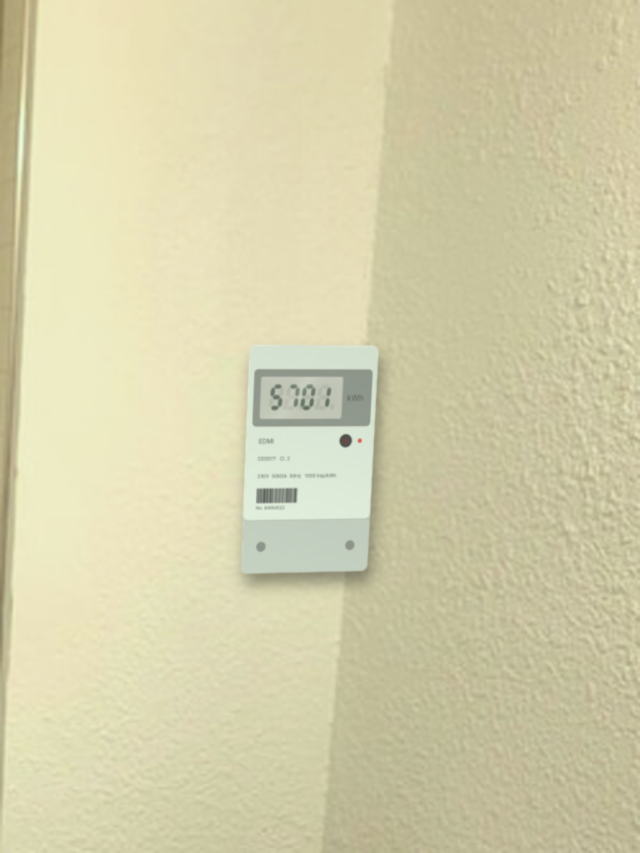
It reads 5701 kWh
